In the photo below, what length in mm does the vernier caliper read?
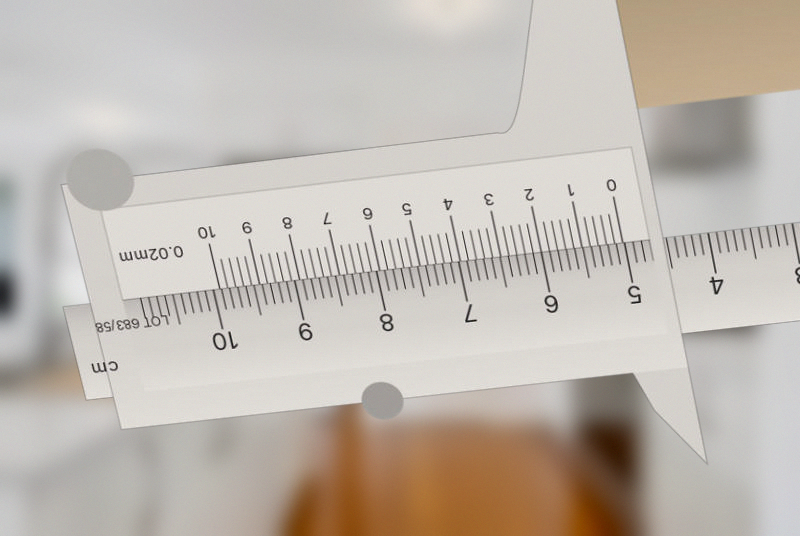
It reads 50.2 mm
